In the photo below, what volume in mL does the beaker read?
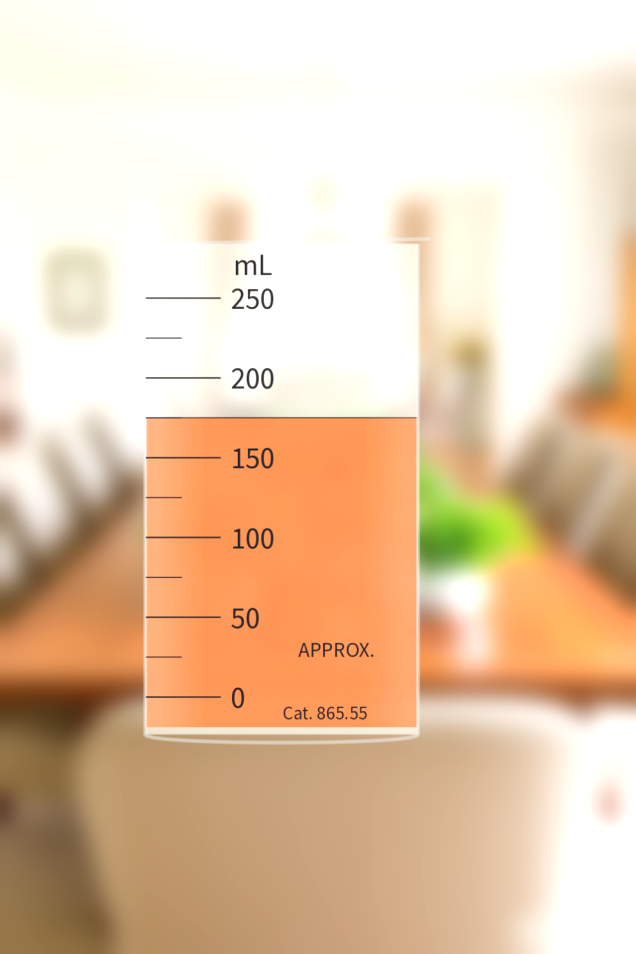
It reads 175 mL
